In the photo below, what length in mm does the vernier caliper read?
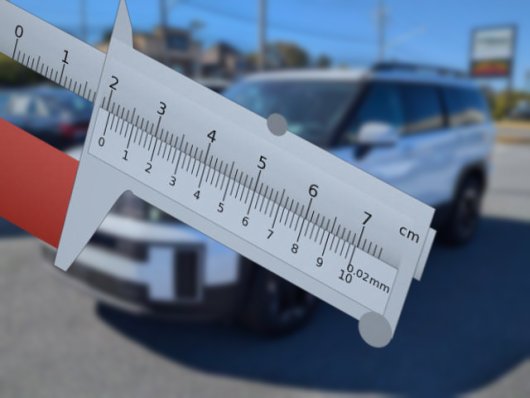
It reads 20.6 mm
